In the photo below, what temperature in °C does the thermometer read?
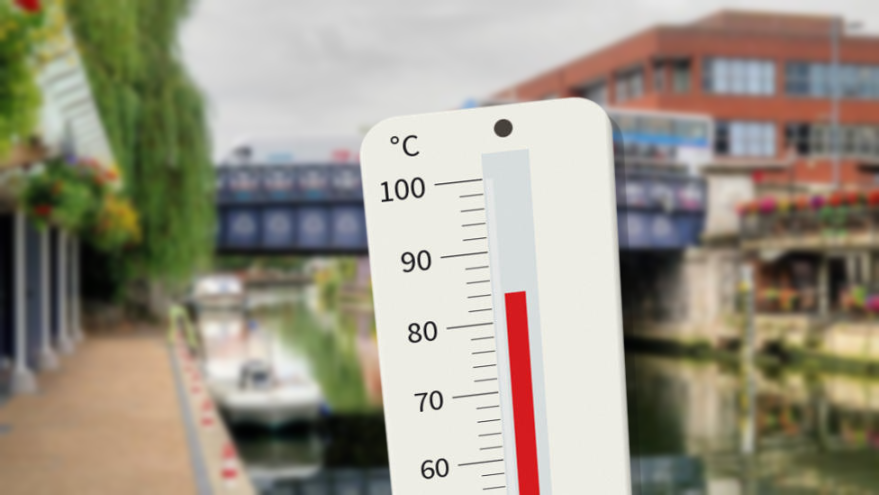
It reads 84 °C
